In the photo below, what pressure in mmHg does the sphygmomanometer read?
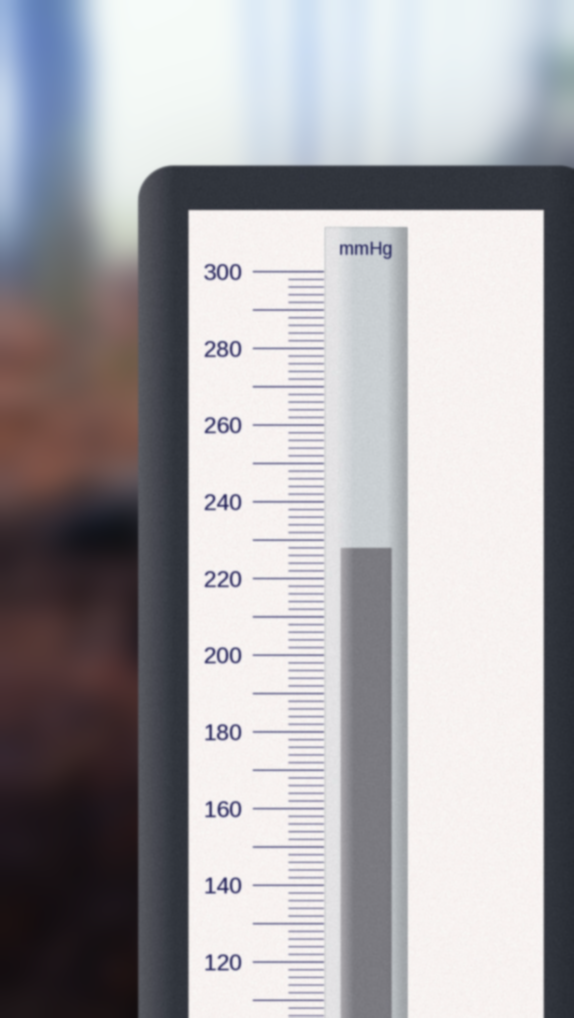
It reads 228 mmHg
